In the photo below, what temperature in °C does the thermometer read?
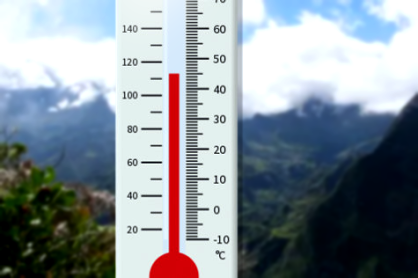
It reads 45 °C
